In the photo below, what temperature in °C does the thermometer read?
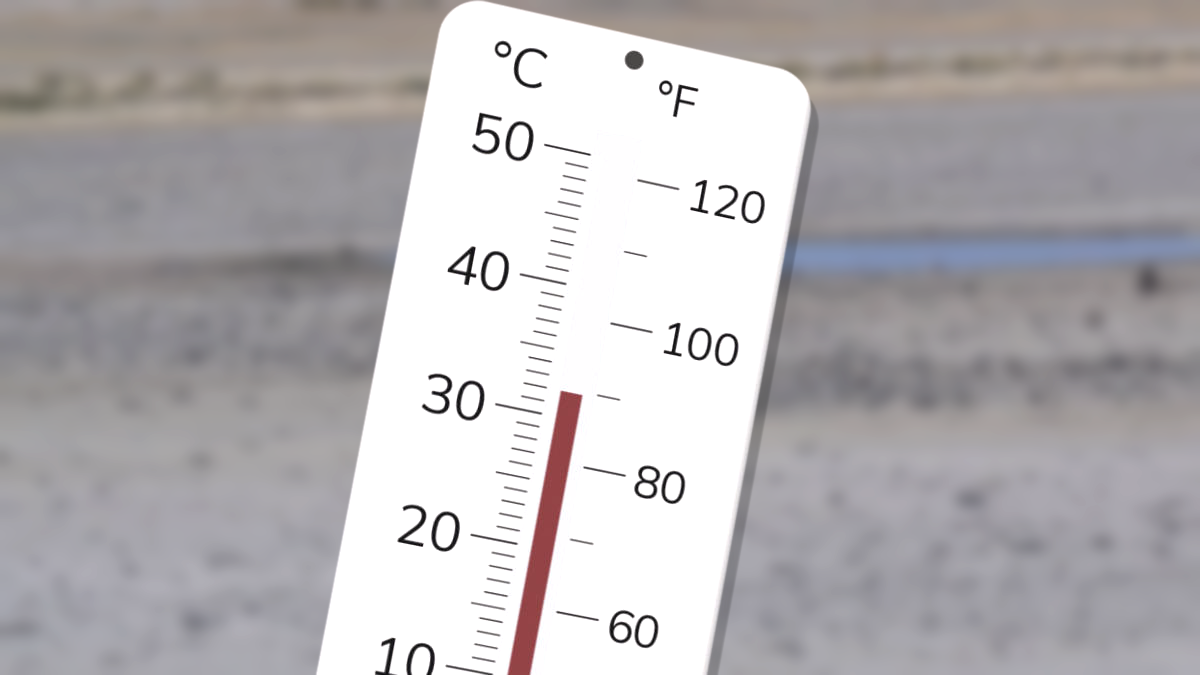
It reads 32 °C
